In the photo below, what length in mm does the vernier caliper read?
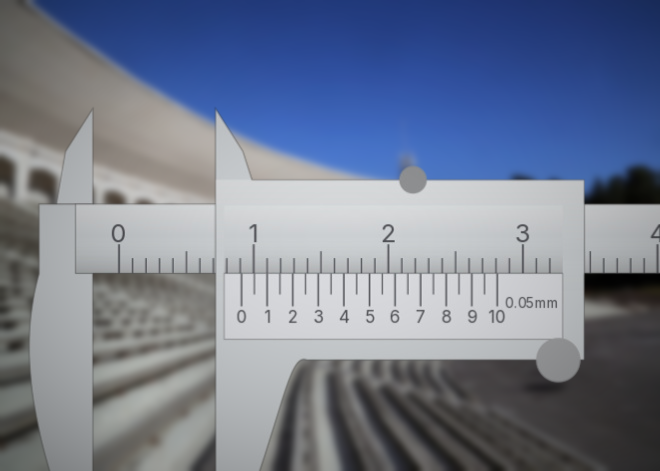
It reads 9.1 mm
